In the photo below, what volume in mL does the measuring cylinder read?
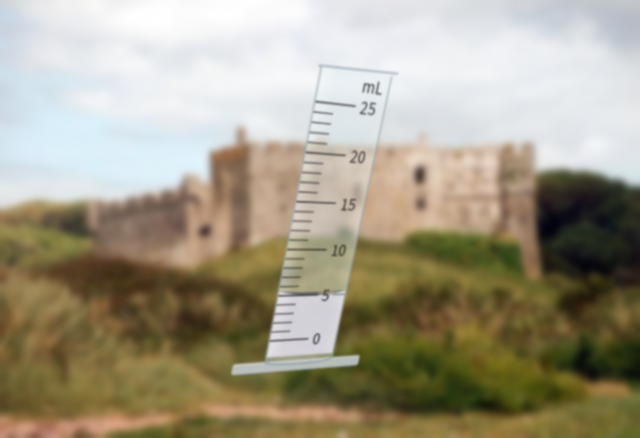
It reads 5 mL
